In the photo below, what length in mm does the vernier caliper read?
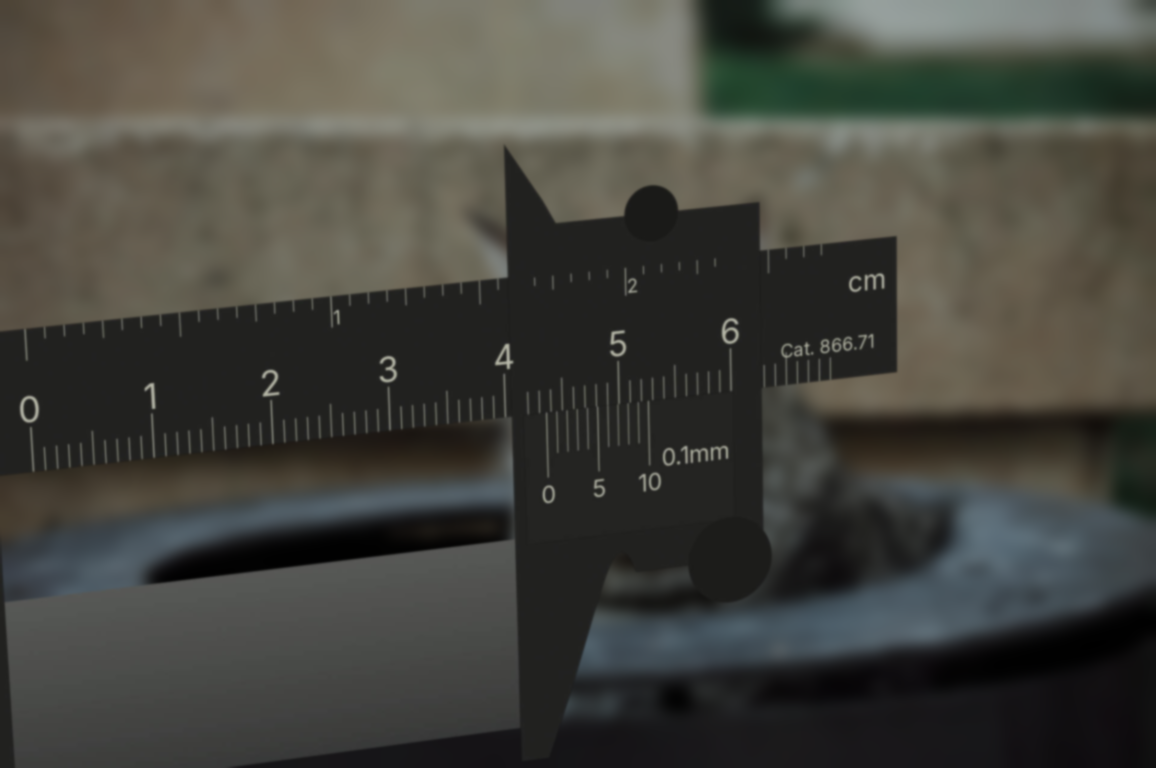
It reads 43.6 mm
